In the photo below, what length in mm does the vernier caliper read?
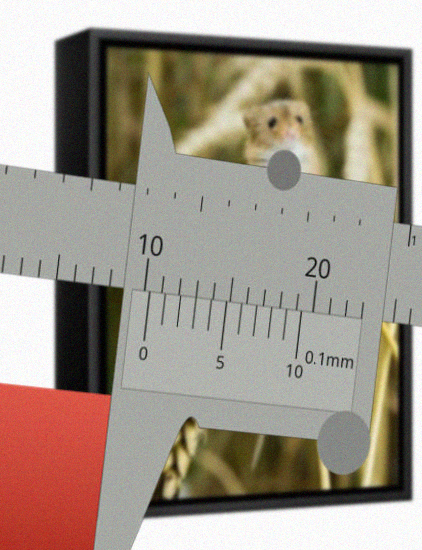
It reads 10.3 mm
